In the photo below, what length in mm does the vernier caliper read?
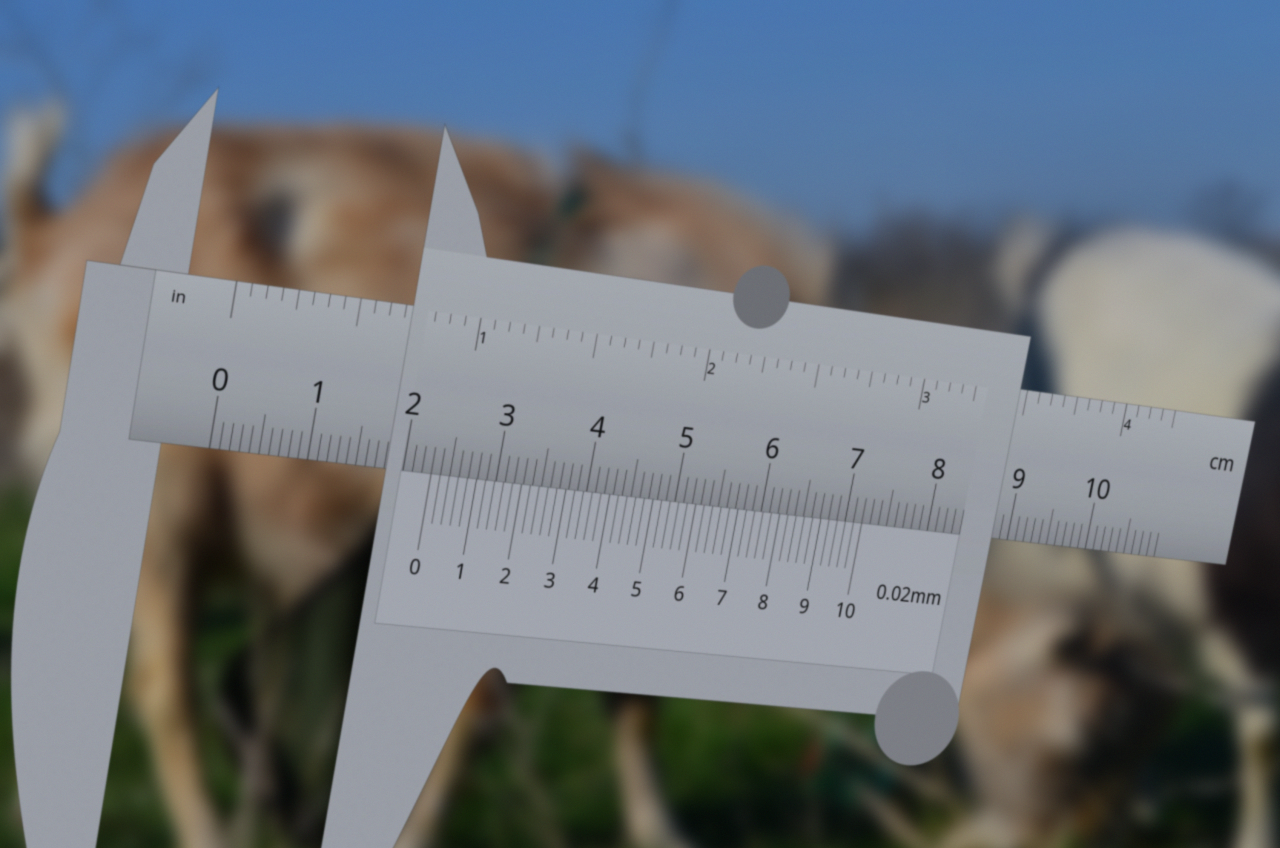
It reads 23.0 mm
